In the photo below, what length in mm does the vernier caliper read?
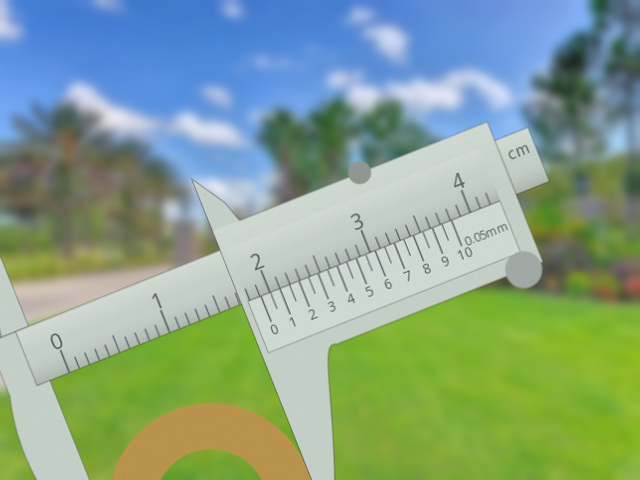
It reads 19.1 mm
